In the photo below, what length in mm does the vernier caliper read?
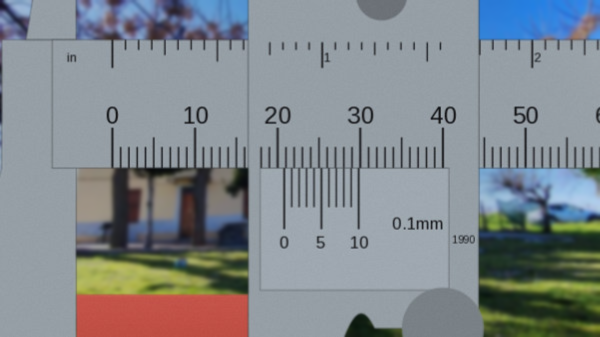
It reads 20.8 mm
